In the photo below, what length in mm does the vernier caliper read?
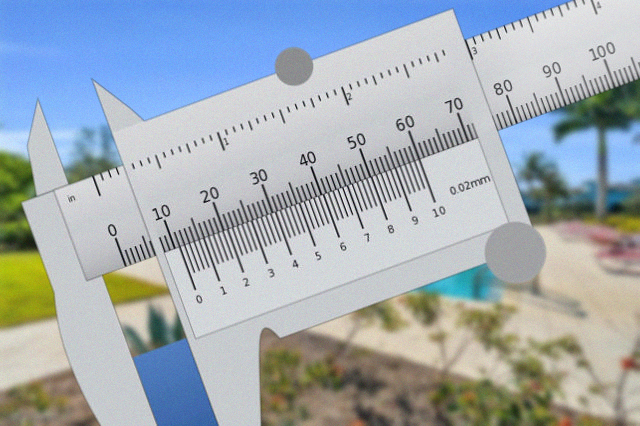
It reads 11.0 mm
